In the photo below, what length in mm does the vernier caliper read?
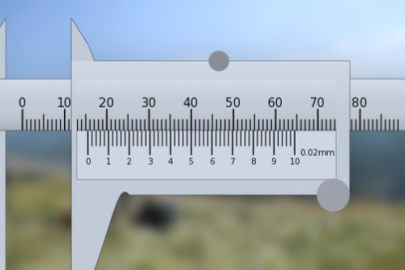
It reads 15.5 mm
